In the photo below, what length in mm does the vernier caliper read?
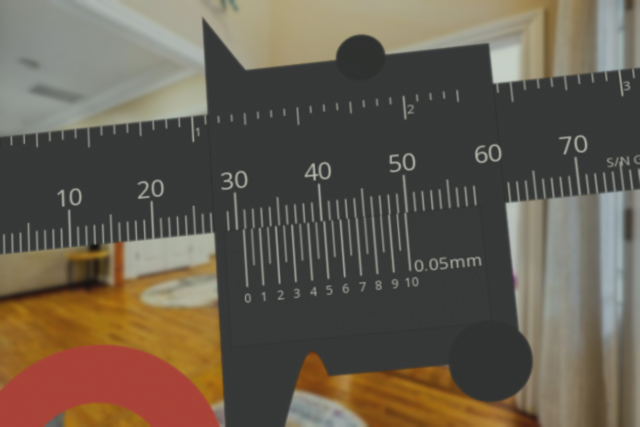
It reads 30.8 mm
